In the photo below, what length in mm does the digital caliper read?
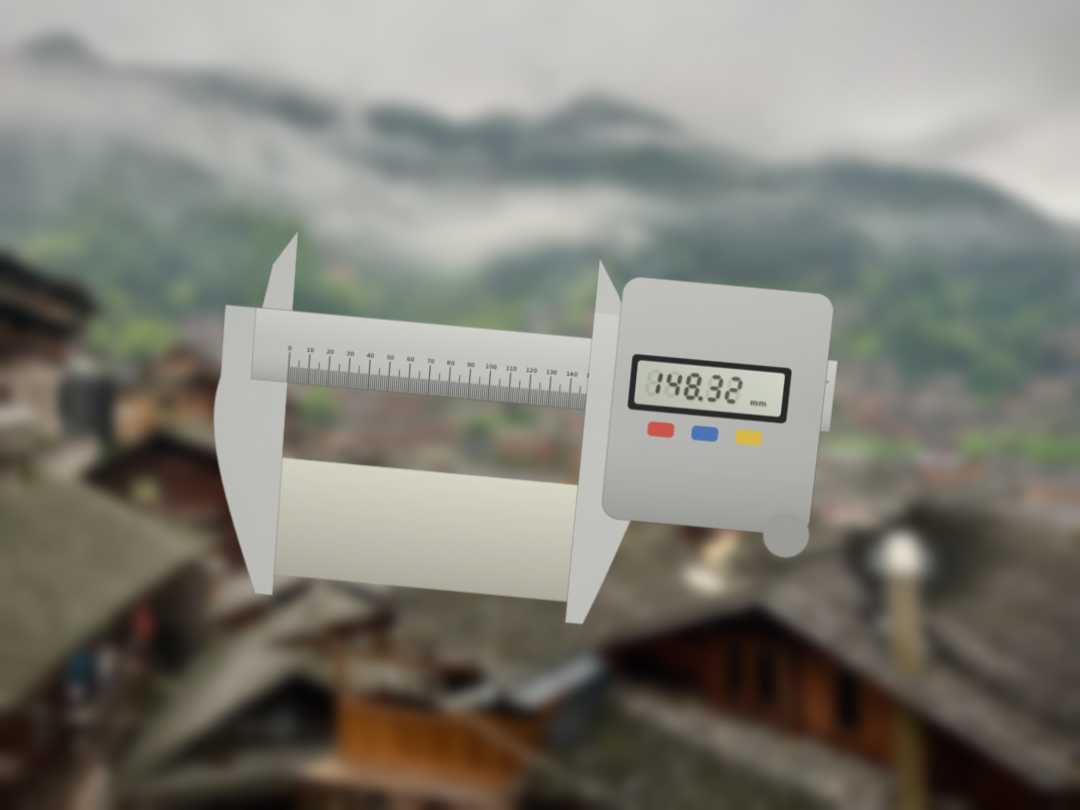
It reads 148.32 mm
